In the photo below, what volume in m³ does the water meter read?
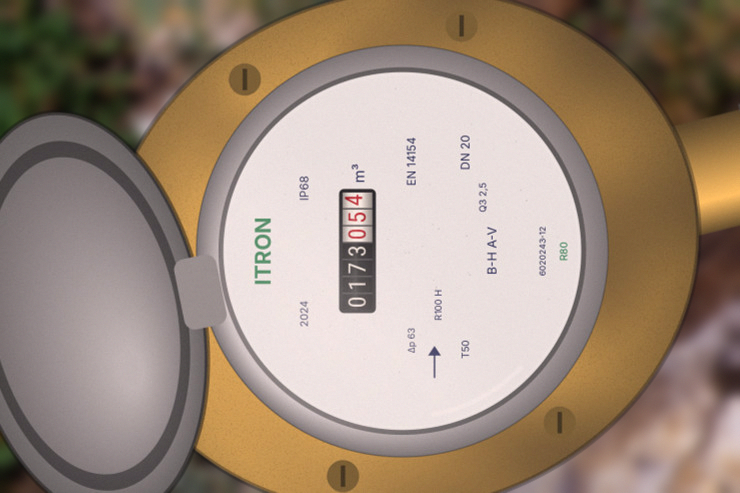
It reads 173.054 m³
